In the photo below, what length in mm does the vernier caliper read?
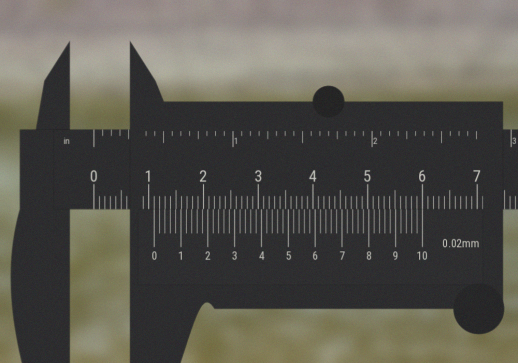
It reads 11.0 mm
